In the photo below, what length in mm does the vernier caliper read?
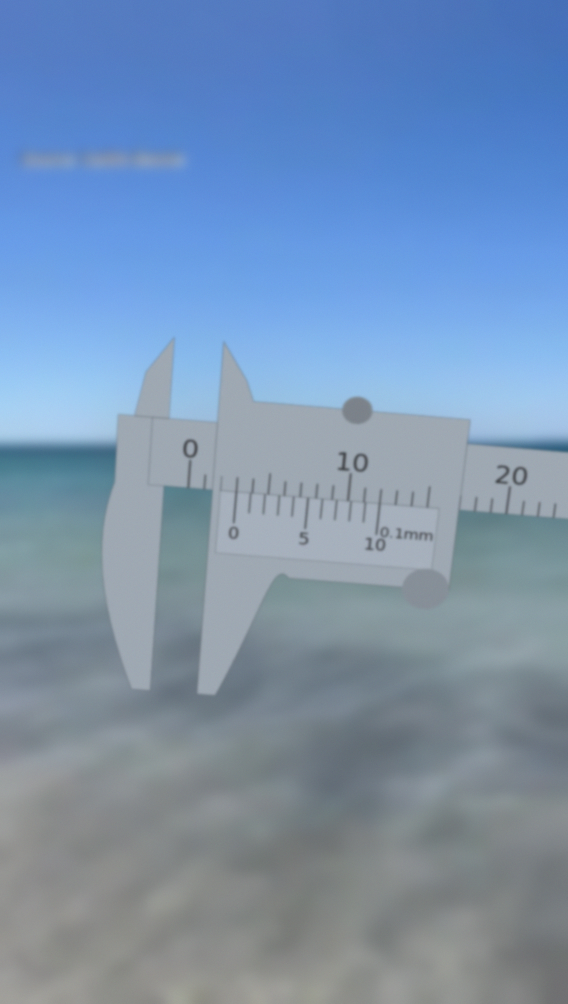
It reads 3.0 mm
